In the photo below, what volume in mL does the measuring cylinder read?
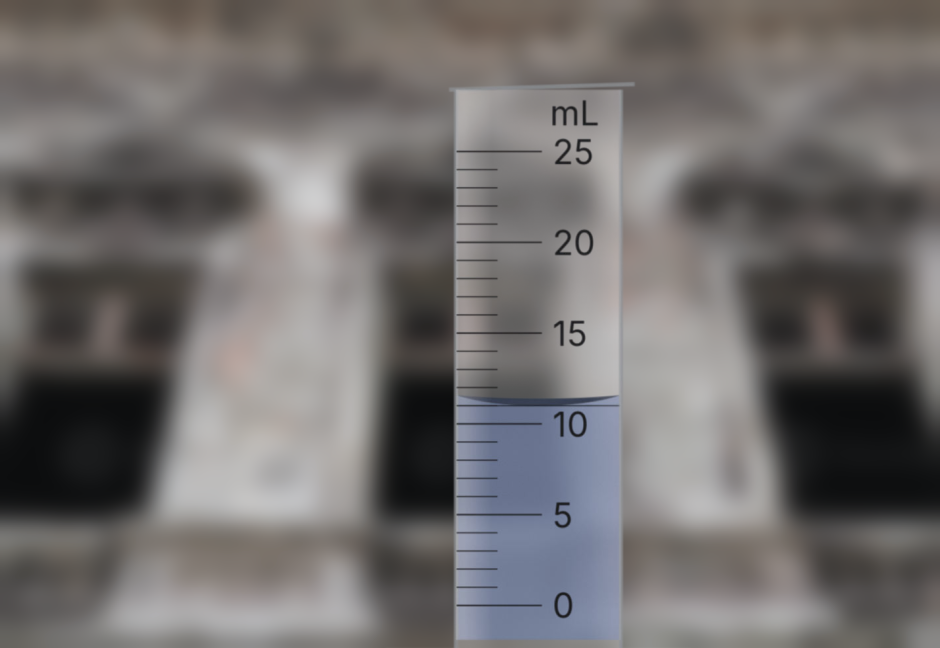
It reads 11 mL
